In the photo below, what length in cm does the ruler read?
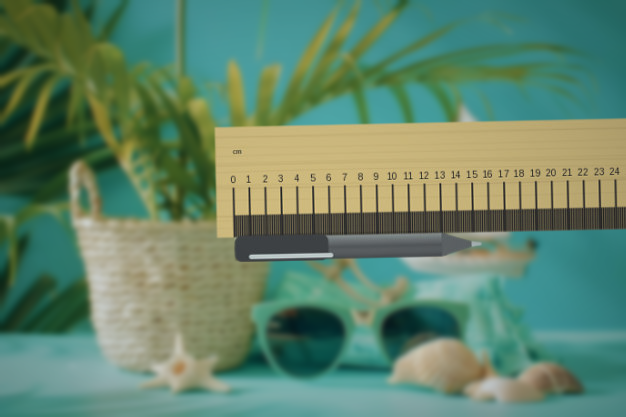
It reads 15.5 cm
